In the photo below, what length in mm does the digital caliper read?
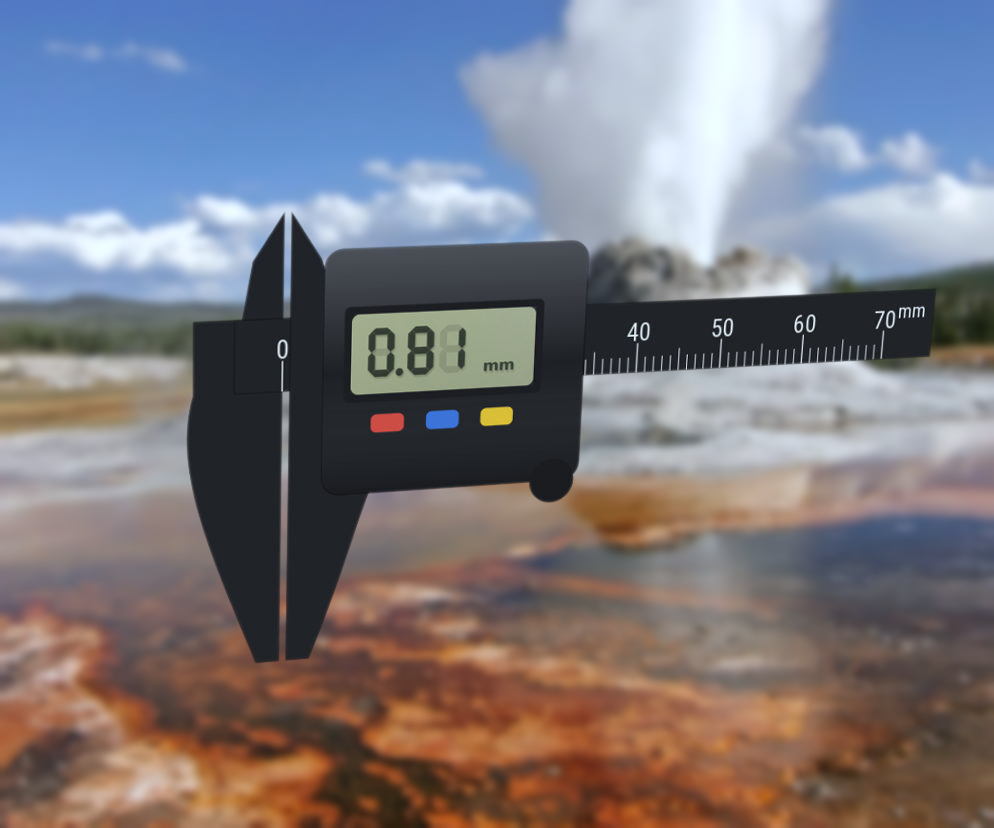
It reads 0.81 mm
